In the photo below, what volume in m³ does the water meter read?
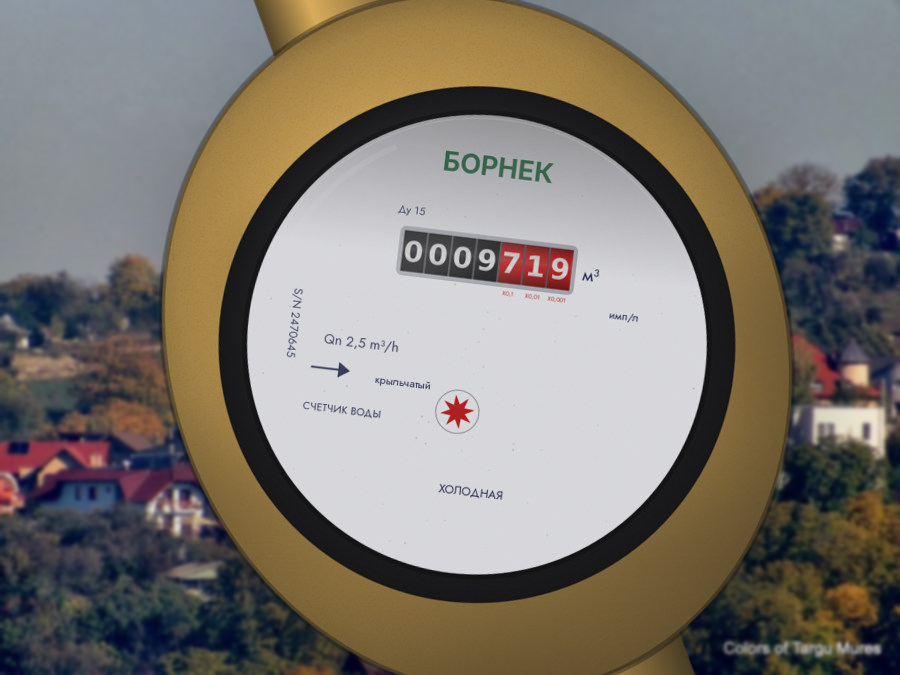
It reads 9.719 m³
